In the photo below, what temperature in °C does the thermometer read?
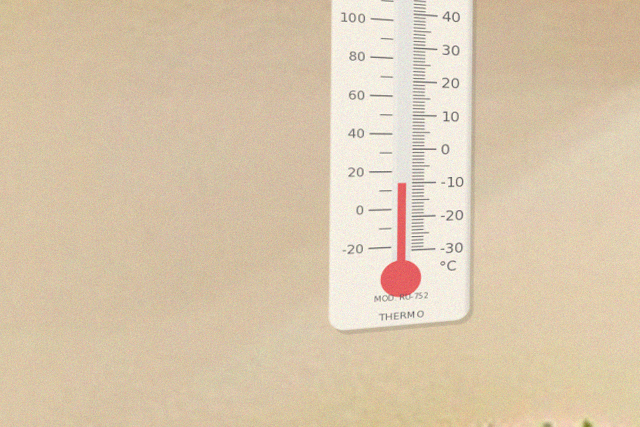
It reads -10 °C
